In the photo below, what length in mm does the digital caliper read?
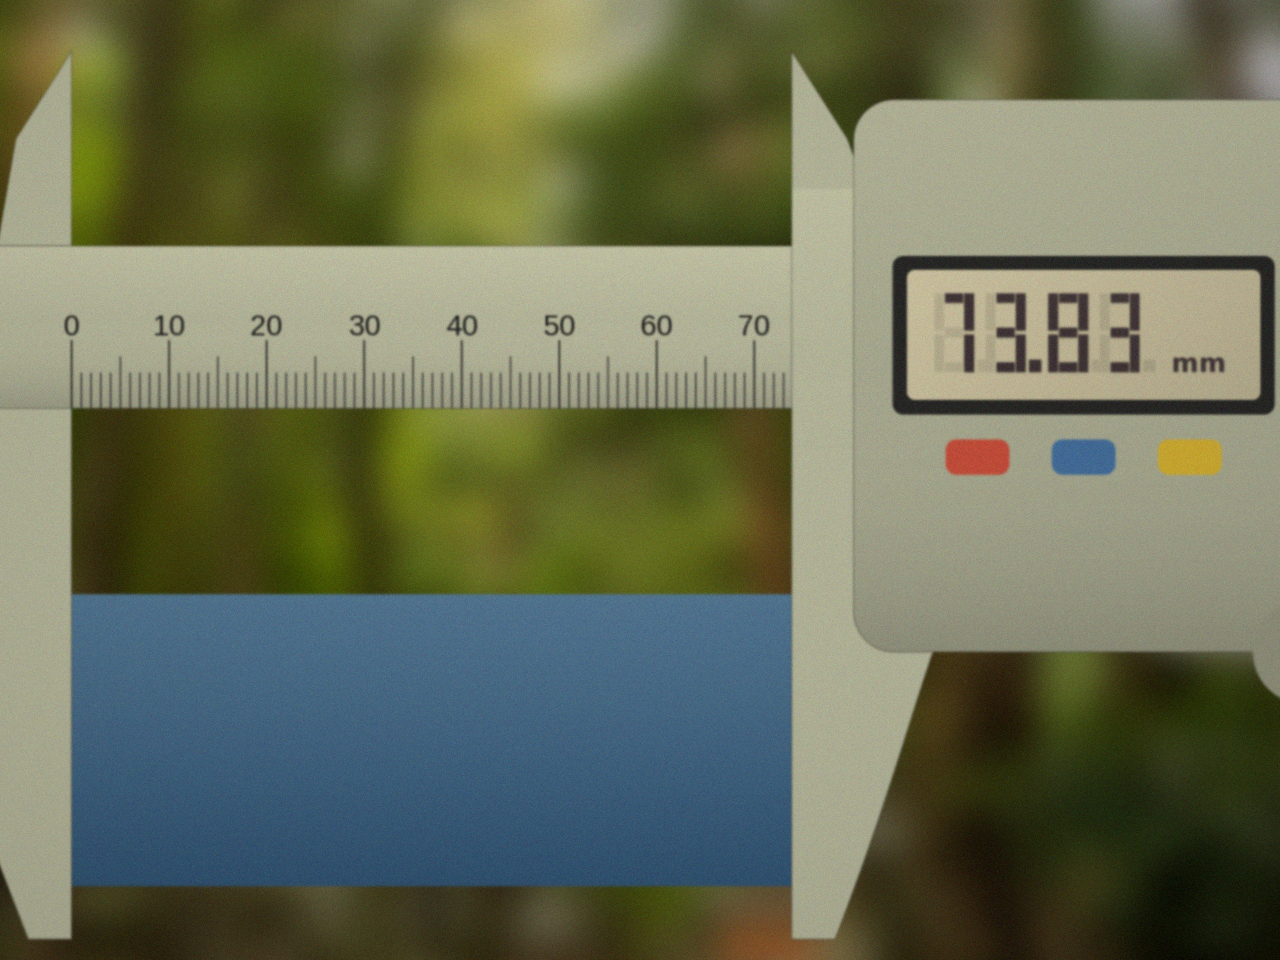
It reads 73.83 mm
